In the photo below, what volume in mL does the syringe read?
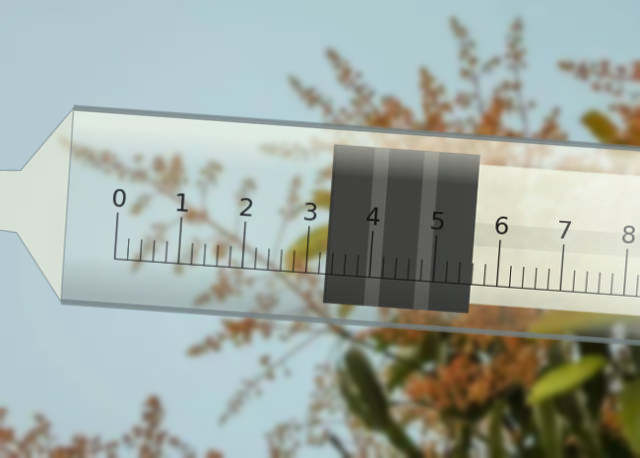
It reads 3.3 mL
